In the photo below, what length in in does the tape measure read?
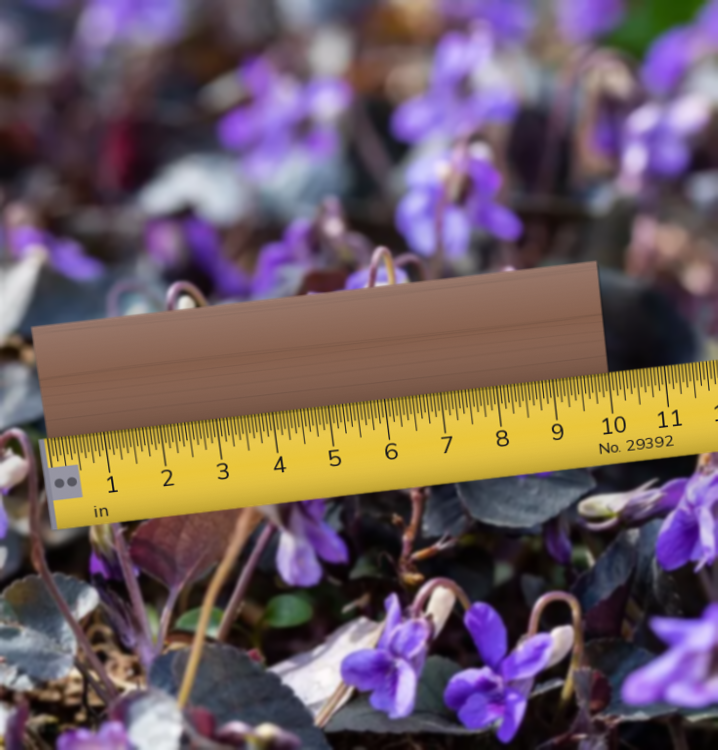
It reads 10 in
